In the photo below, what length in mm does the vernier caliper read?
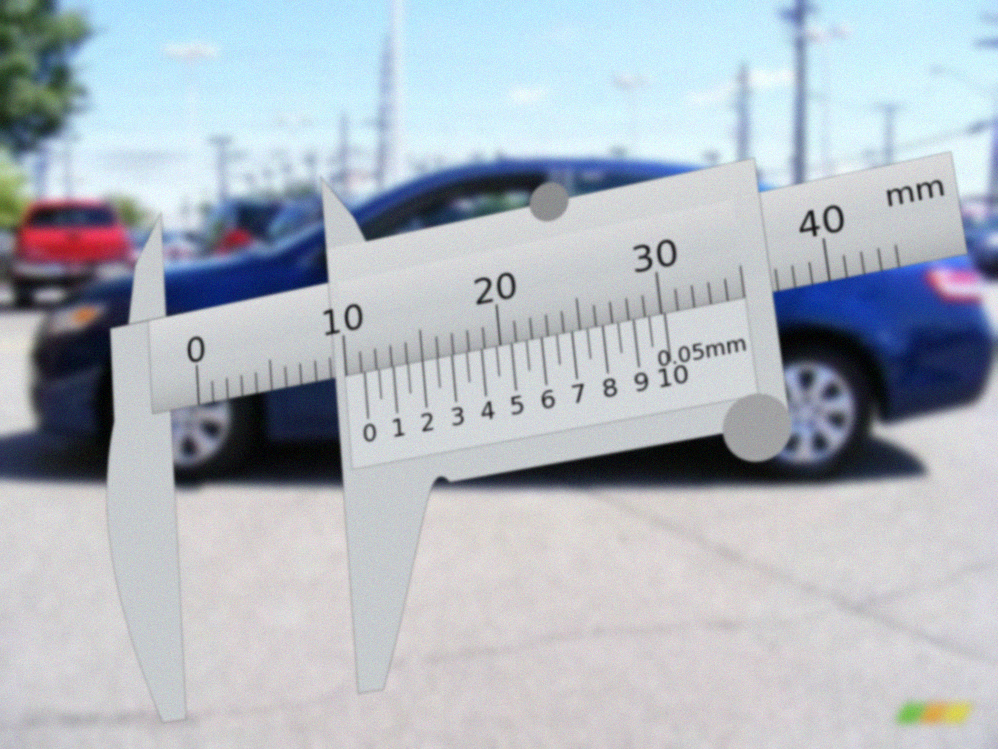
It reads 11.2 mm
